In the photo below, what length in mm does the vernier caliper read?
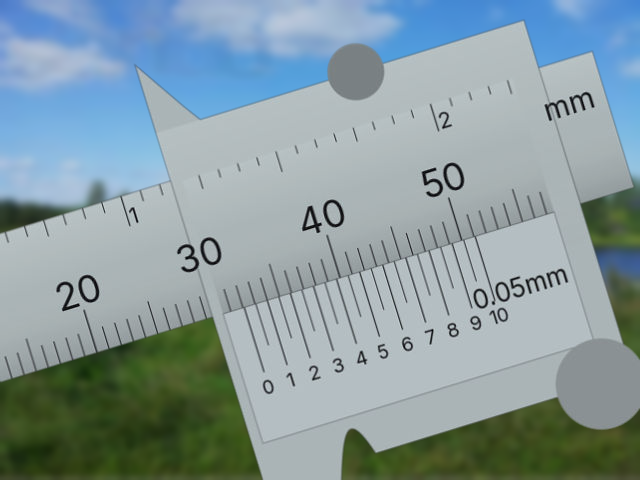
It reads 32.1 mm
